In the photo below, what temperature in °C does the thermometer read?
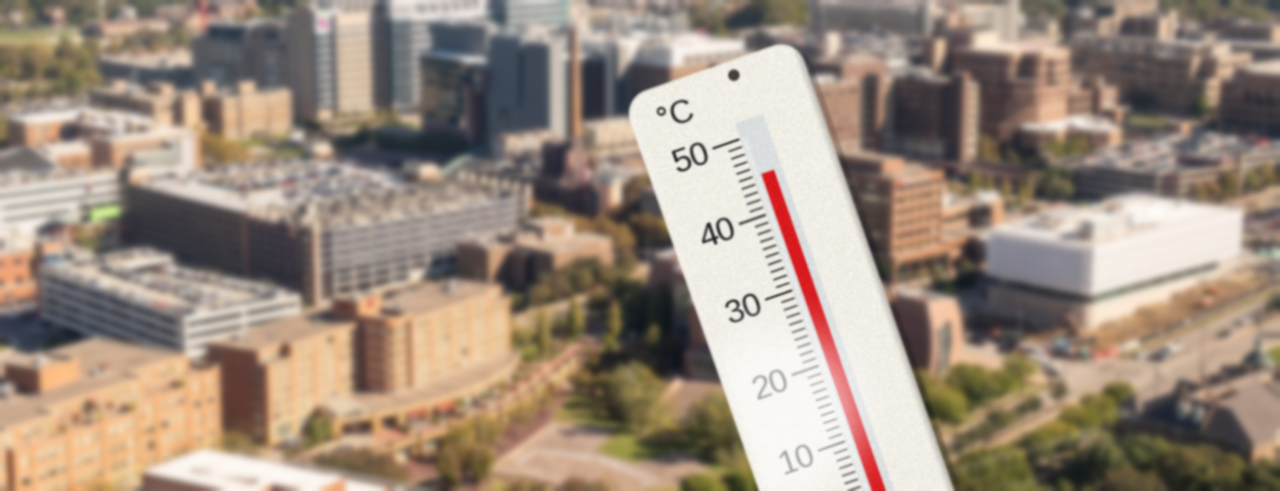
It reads 45 °C
